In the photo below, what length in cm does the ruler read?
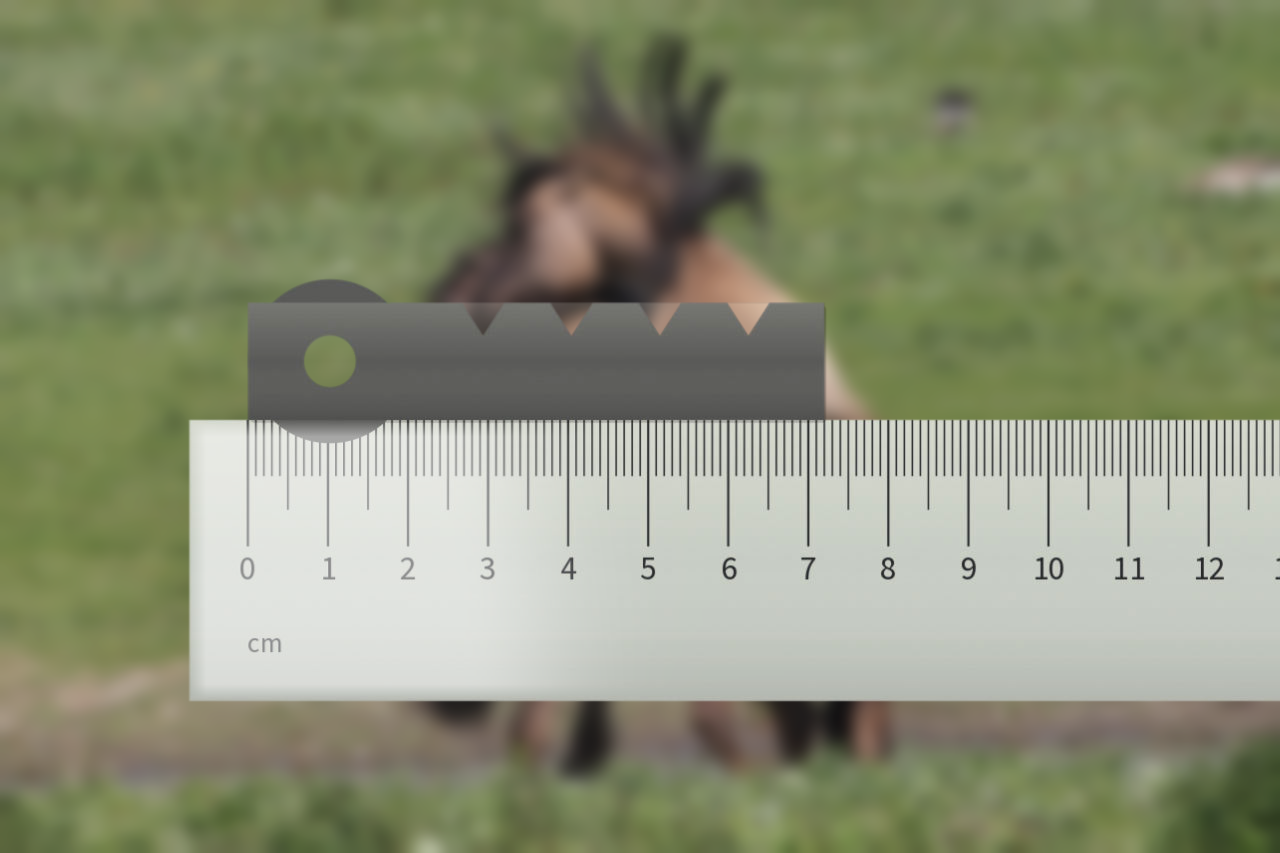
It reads 7.2 cm
